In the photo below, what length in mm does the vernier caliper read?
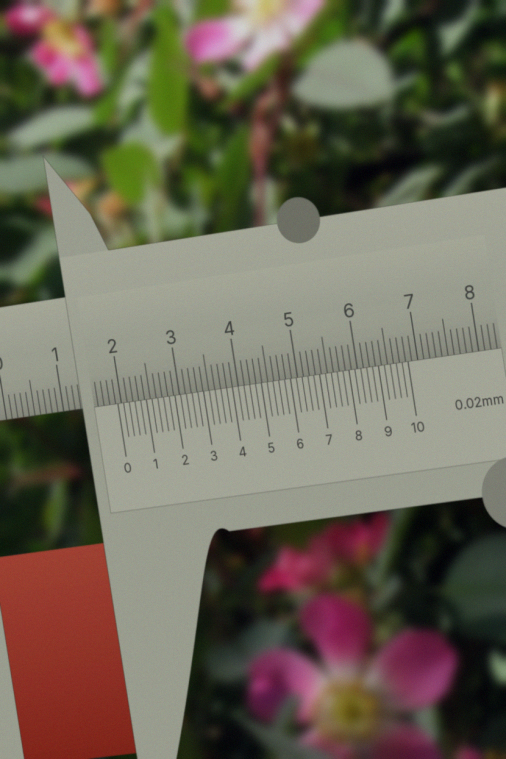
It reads 19.4 mm
